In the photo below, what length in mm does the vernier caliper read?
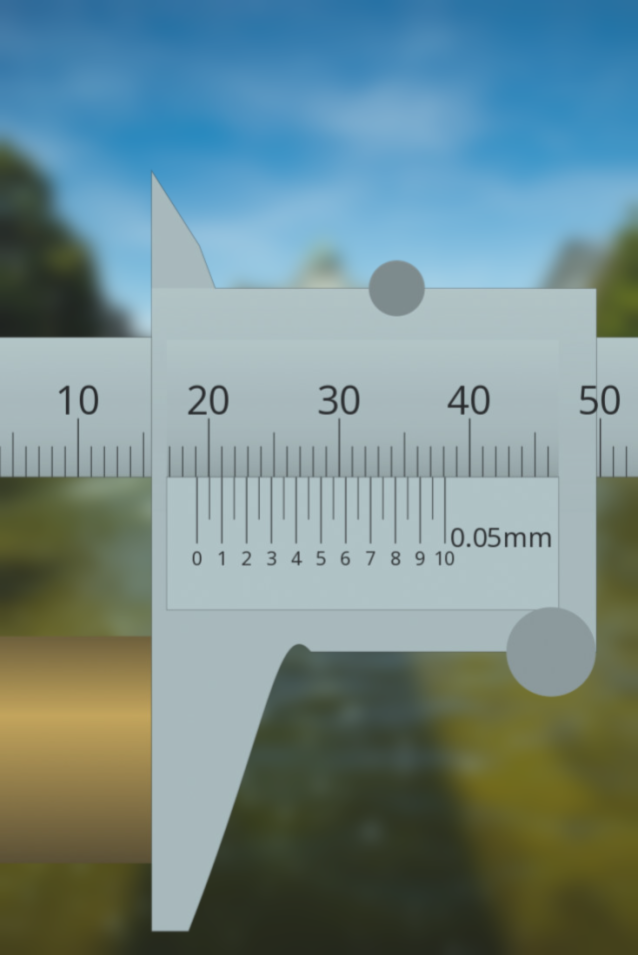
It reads 19.1 mm
